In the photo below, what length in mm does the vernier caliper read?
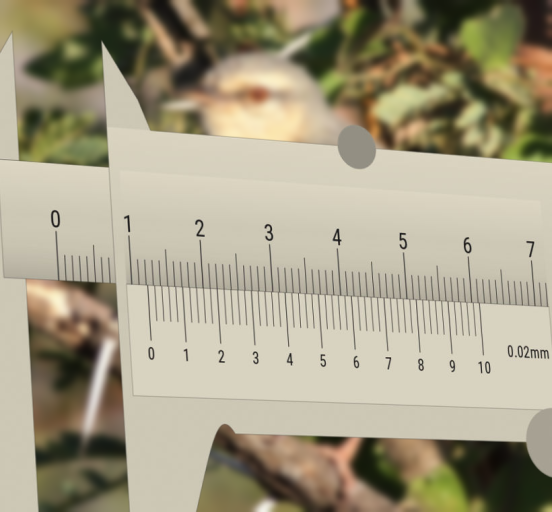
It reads 12.2 mm
